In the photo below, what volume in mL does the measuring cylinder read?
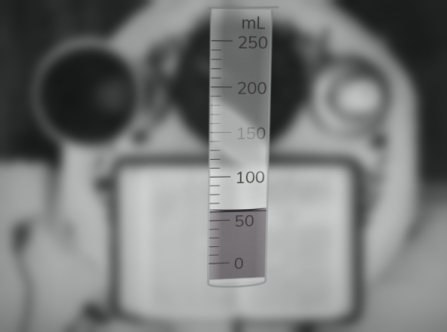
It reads 60 mL
